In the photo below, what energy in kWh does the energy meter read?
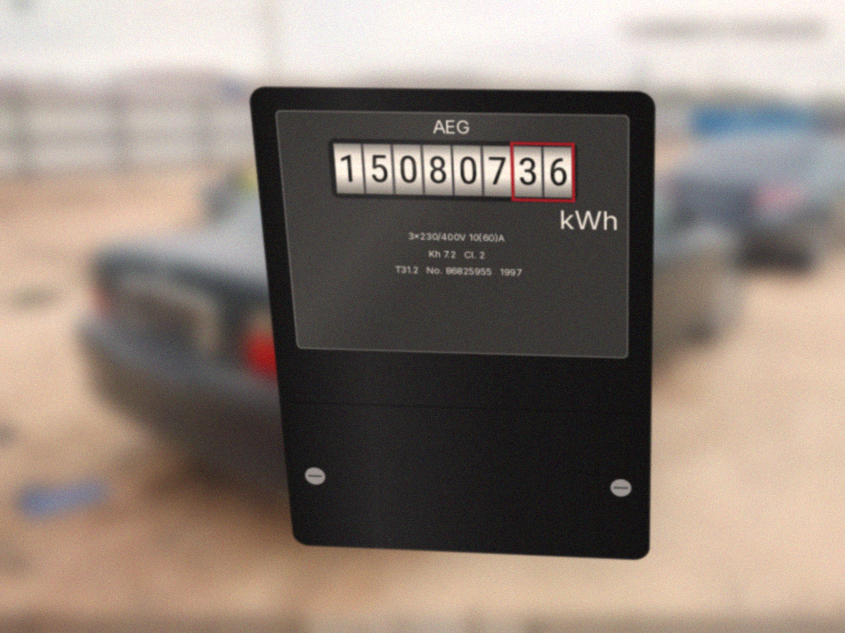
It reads 150807.36 kWh
